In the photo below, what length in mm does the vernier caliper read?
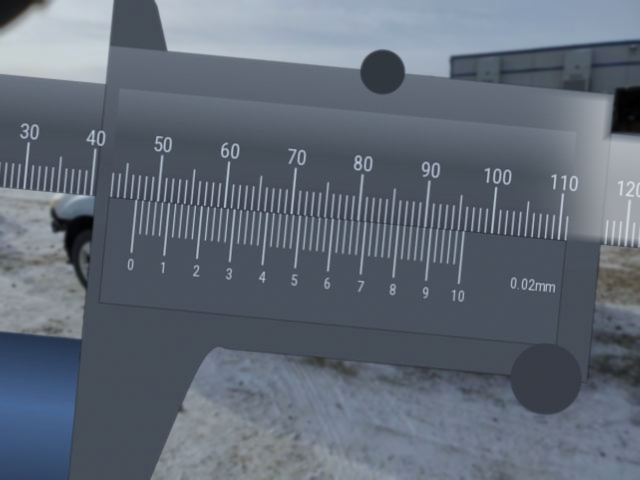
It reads 46.8 mm
